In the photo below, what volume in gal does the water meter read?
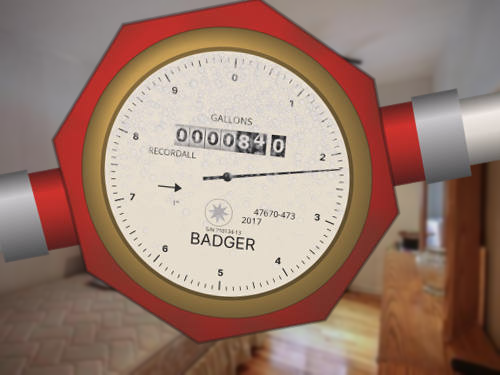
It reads 842.2 gal
